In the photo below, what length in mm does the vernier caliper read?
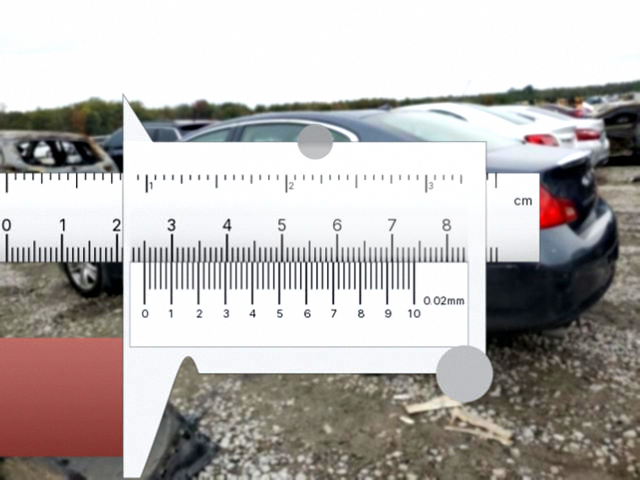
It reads 25.0 mm
